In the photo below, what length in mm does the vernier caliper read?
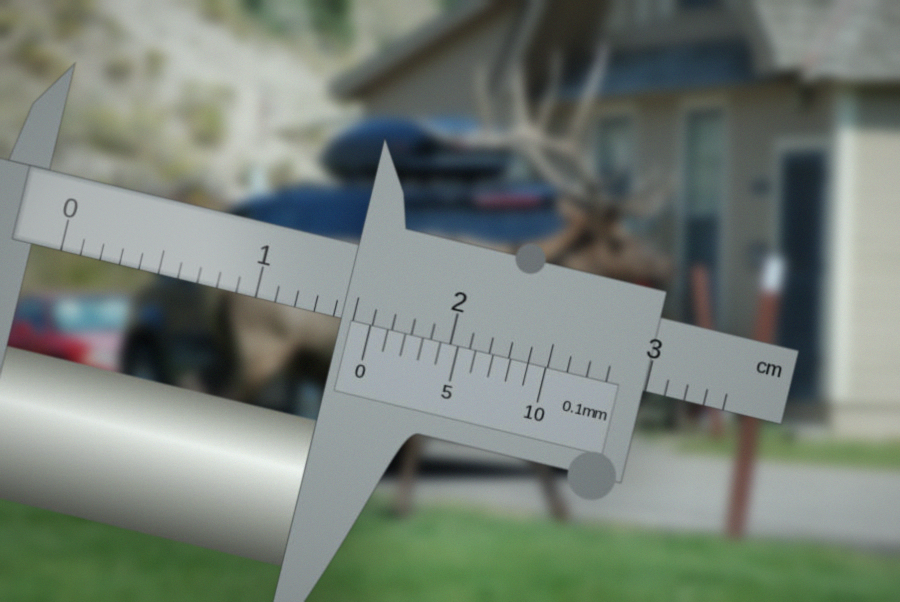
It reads 15.9 mm
